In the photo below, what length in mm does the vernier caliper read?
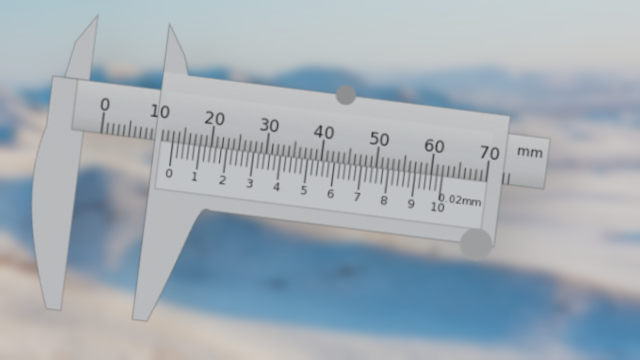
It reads 13.0 mm
